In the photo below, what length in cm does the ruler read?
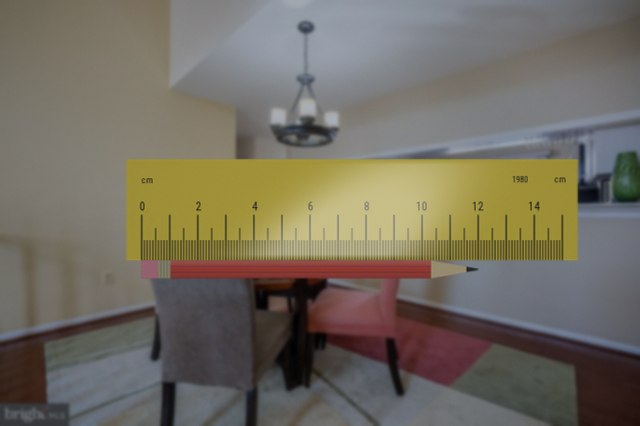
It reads 12 cm
